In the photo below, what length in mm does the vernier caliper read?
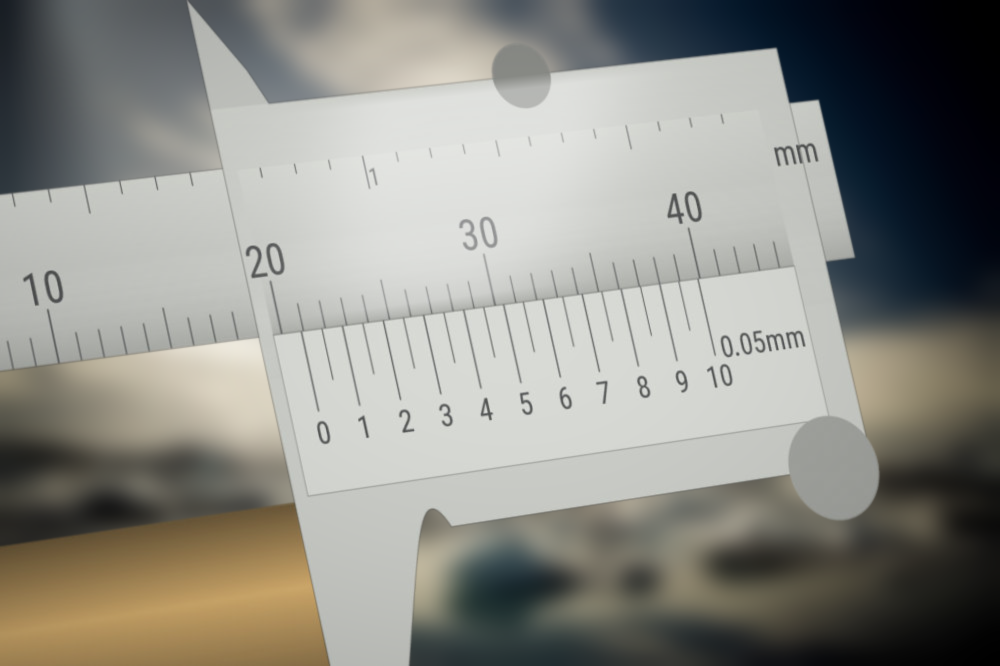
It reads 20.9 mm
